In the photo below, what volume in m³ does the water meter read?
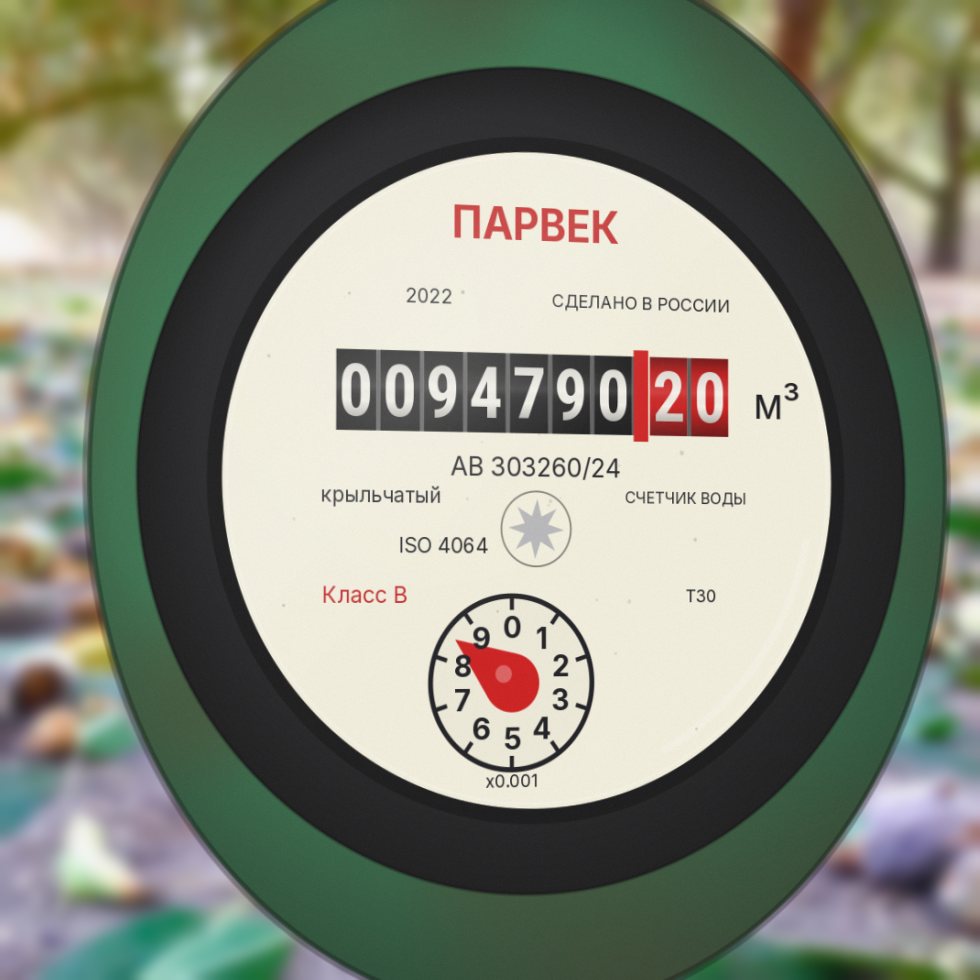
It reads 94790.208 m³
